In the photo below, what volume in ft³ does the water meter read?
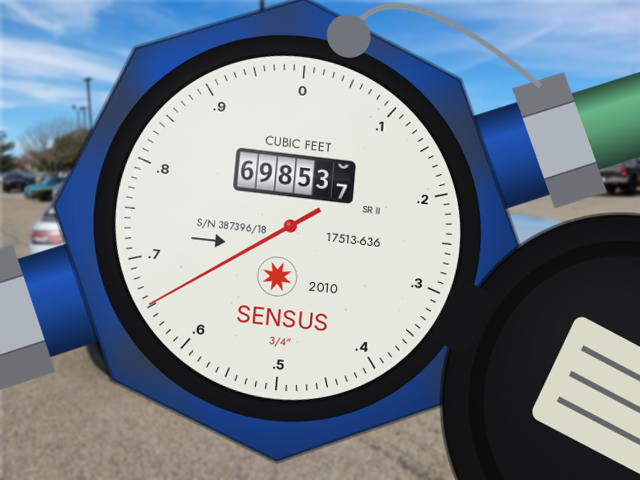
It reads 698536.65 ft³
